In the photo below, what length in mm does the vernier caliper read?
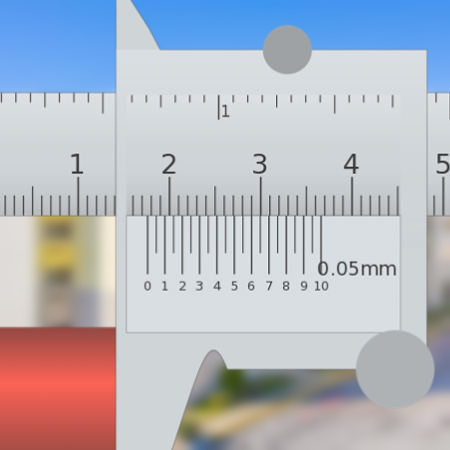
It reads 17.6 mm
